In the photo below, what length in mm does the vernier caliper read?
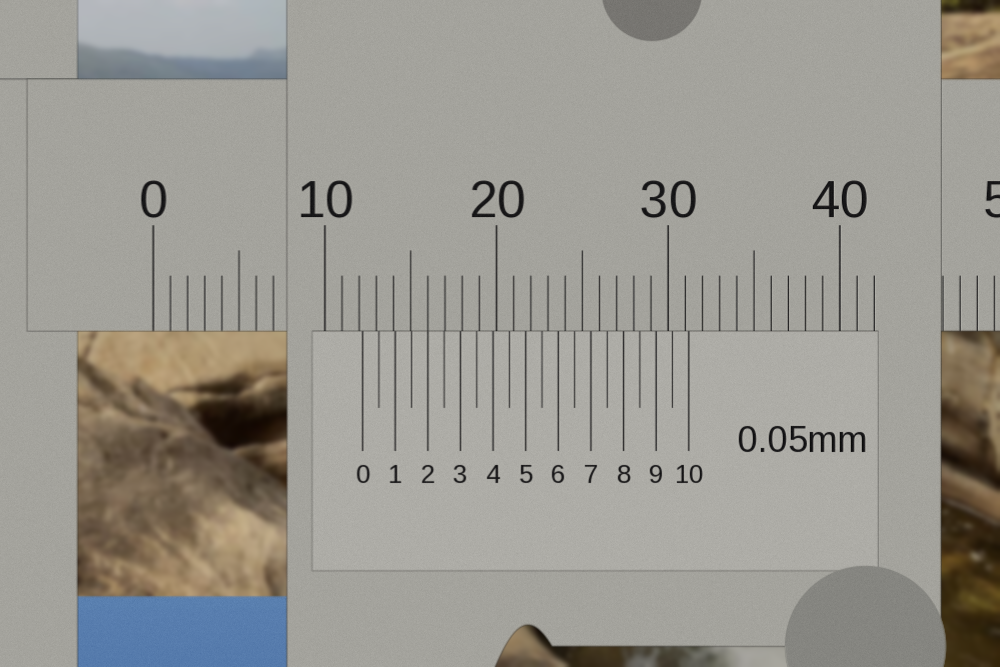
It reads 12.2 mm
